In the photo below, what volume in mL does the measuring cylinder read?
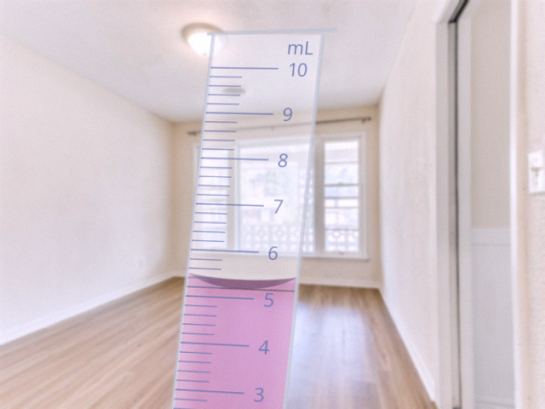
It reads 5.2 mL
